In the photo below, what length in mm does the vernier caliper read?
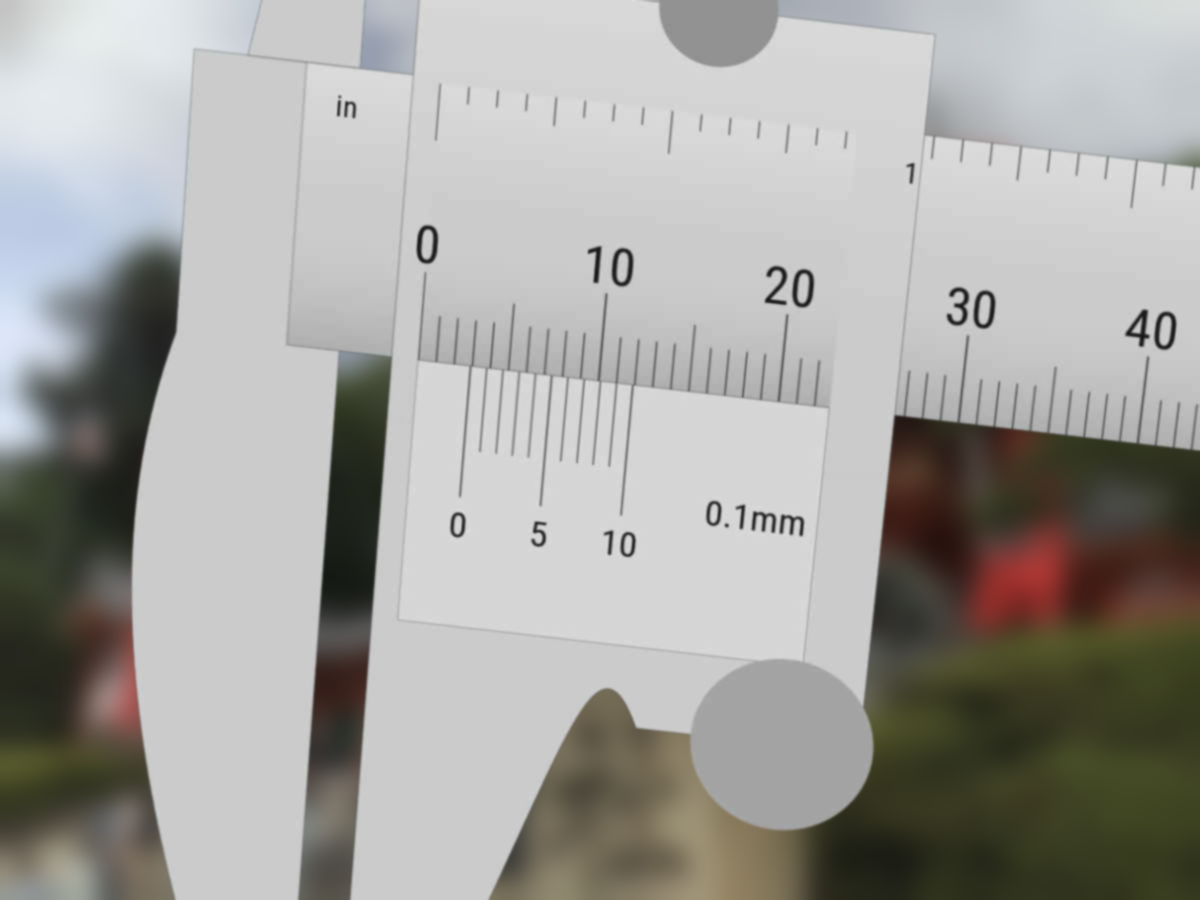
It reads 2.9 mm
